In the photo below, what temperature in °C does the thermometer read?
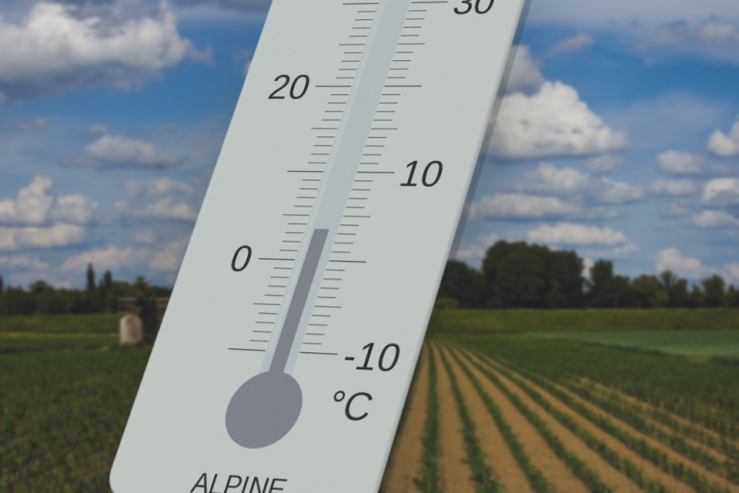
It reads 3.5 °C
